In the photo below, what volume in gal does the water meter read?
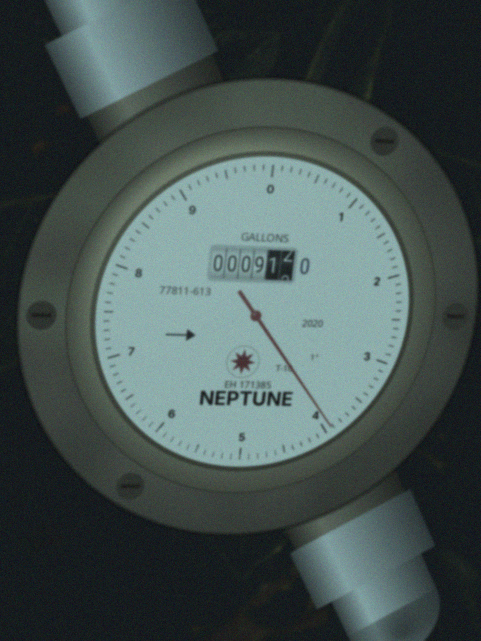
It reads 9123.9 gal
